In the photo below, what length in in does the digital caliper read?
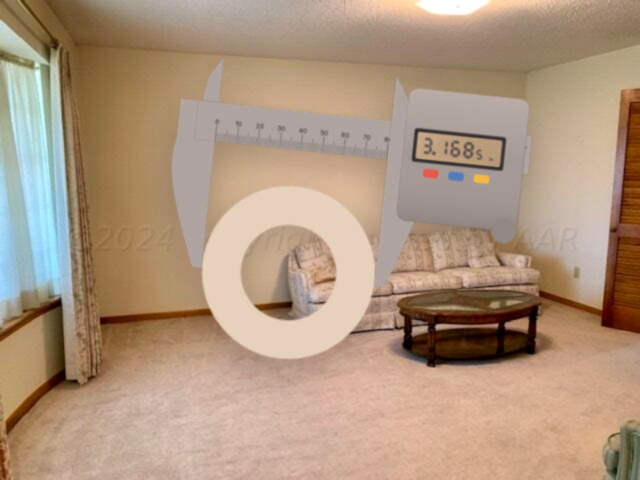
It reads 3.1685 in
